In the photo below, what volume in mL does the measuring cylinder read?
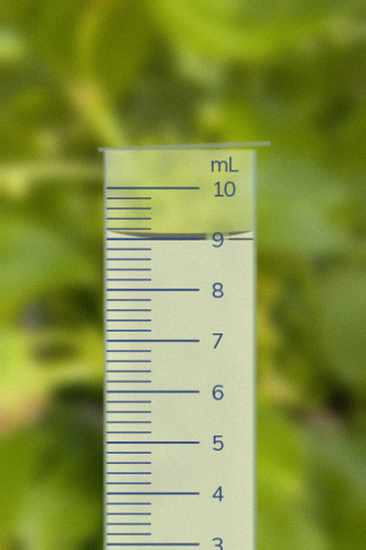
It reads 9 mL
